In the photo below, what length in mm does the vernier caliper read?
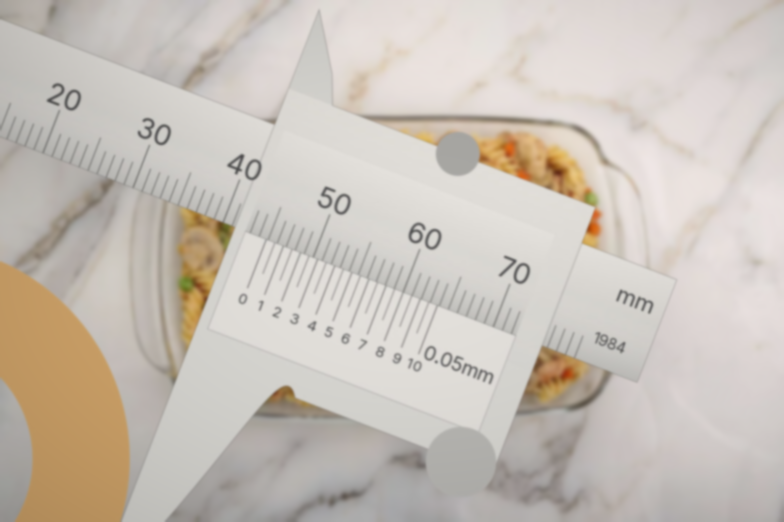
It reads 44.8 mm
